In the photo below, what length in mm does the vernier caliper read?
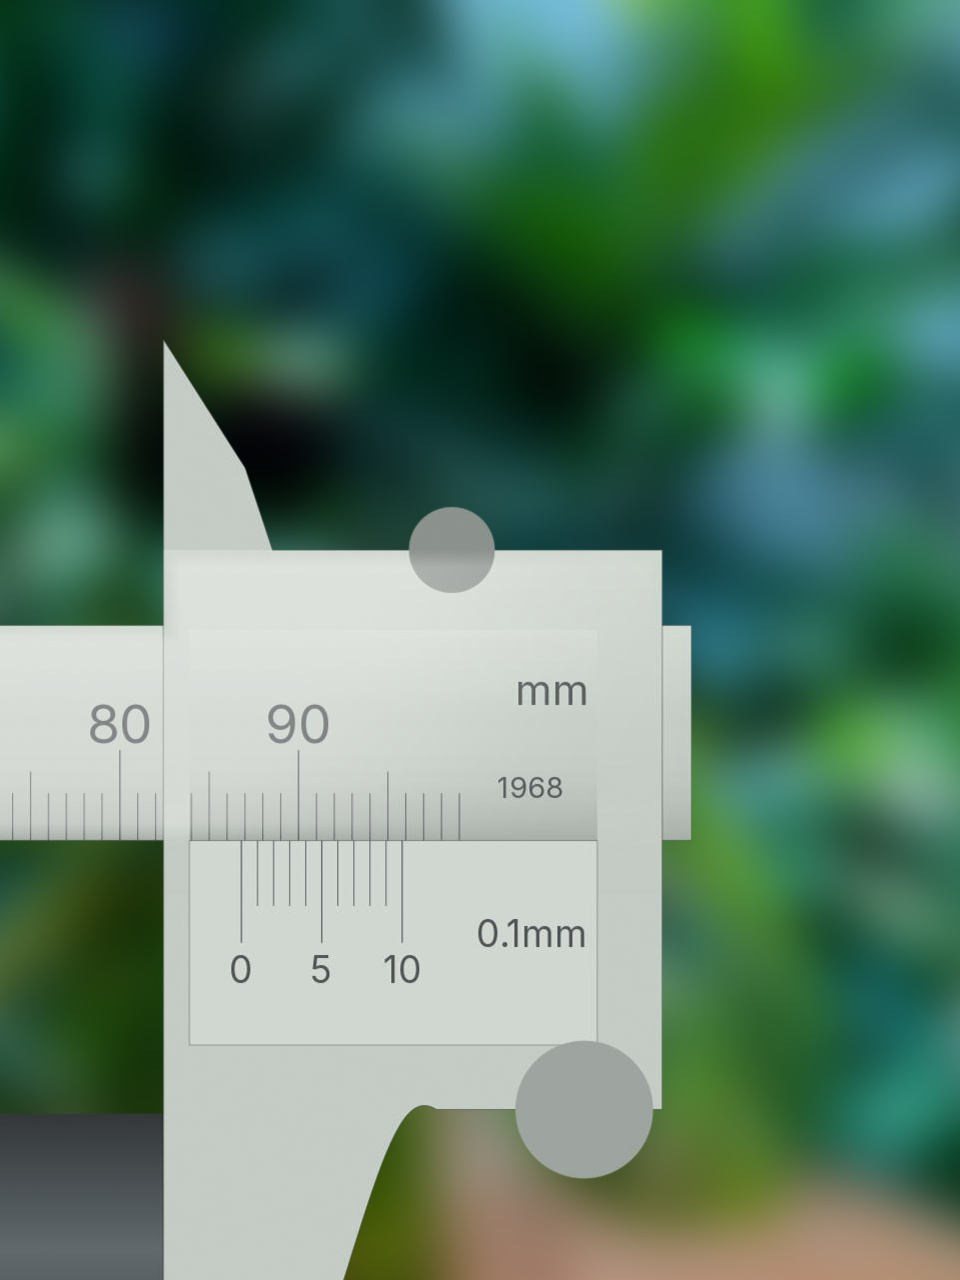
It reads 86.8 mm
